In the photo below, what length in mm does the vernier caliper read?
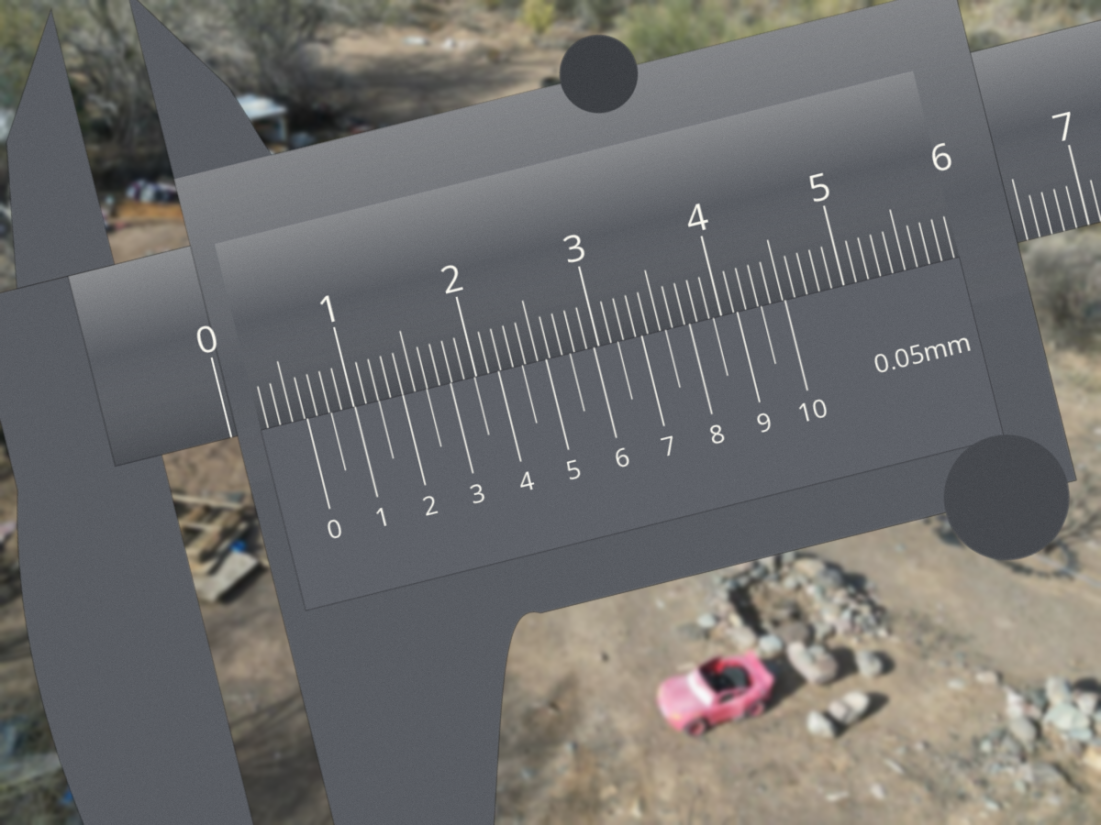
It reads 6.2 mm
